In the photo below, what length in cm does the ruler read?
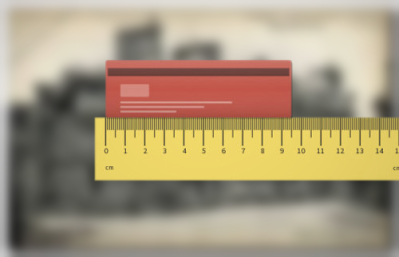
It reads 9.5 cm
